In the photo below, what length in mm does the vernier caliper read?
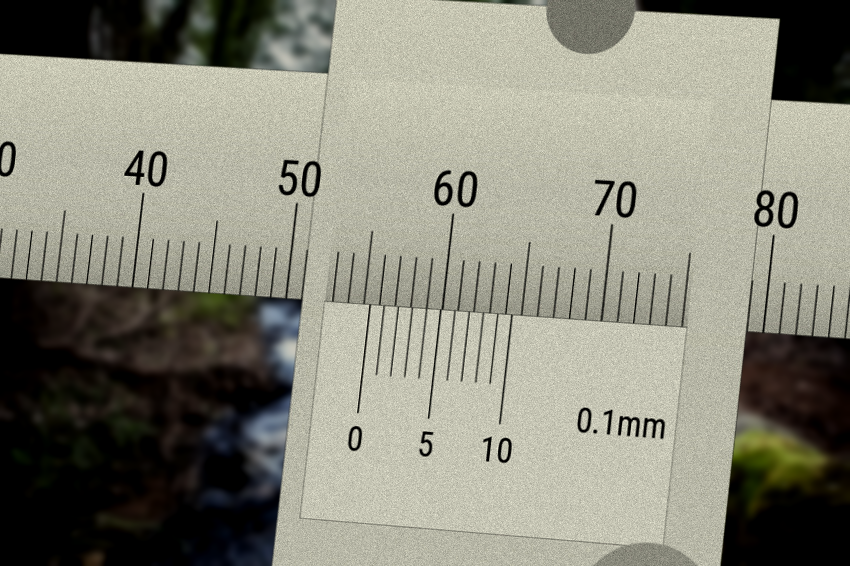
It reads 55.4 mm
